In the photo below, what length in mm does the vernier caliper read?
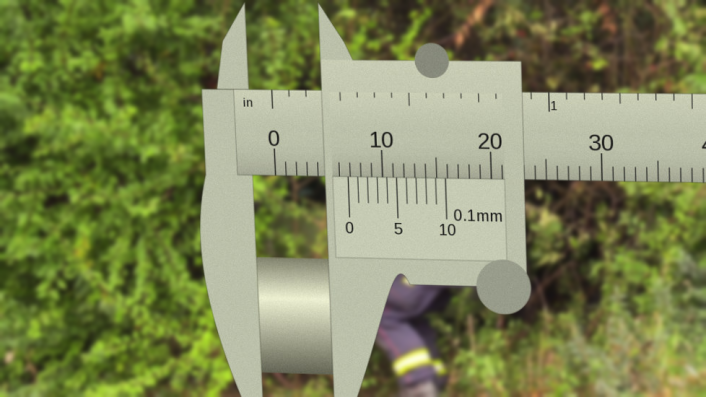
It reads 6.8 mm
